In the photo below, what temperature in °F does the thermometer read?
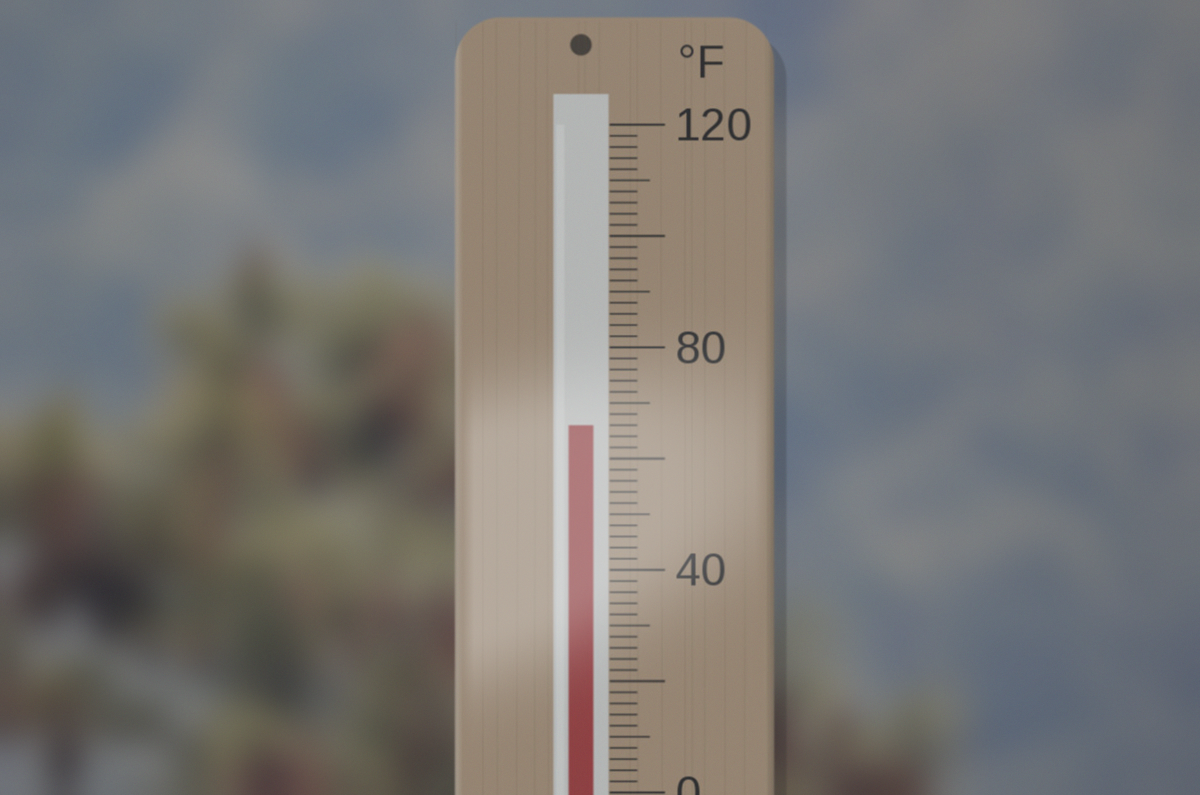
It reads 66 °F
